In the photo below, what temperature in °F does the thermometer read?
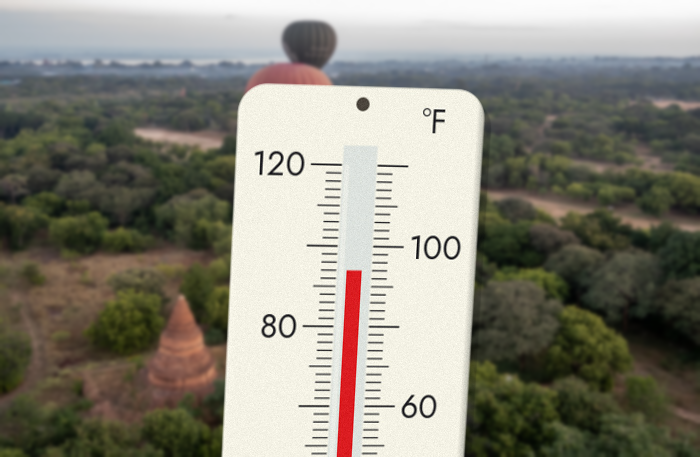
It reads 94 °F
